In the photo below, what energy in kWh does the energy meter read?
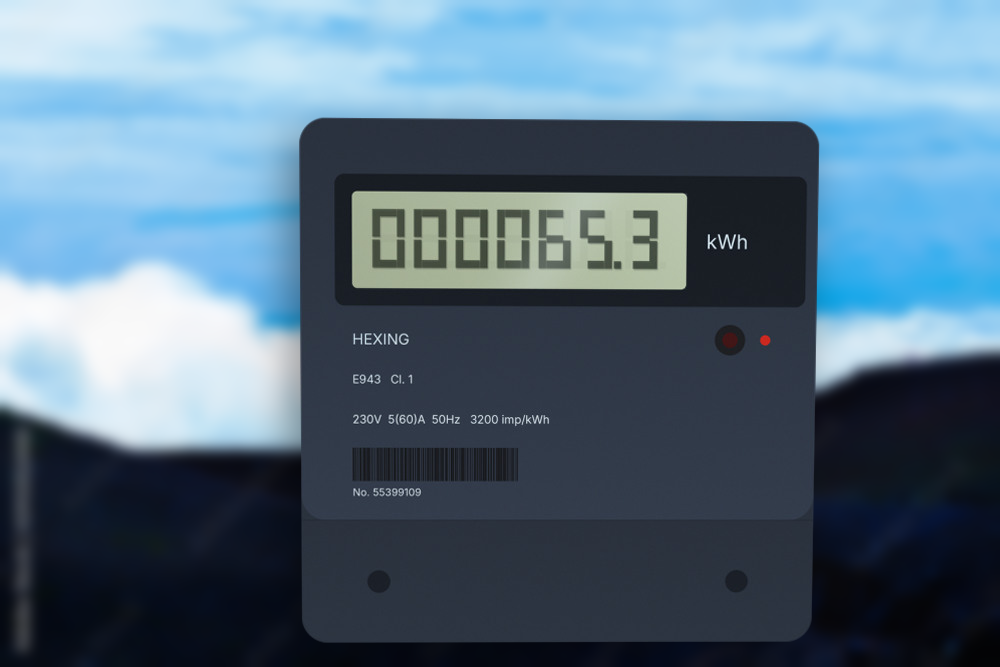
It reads 65.3 kWh
